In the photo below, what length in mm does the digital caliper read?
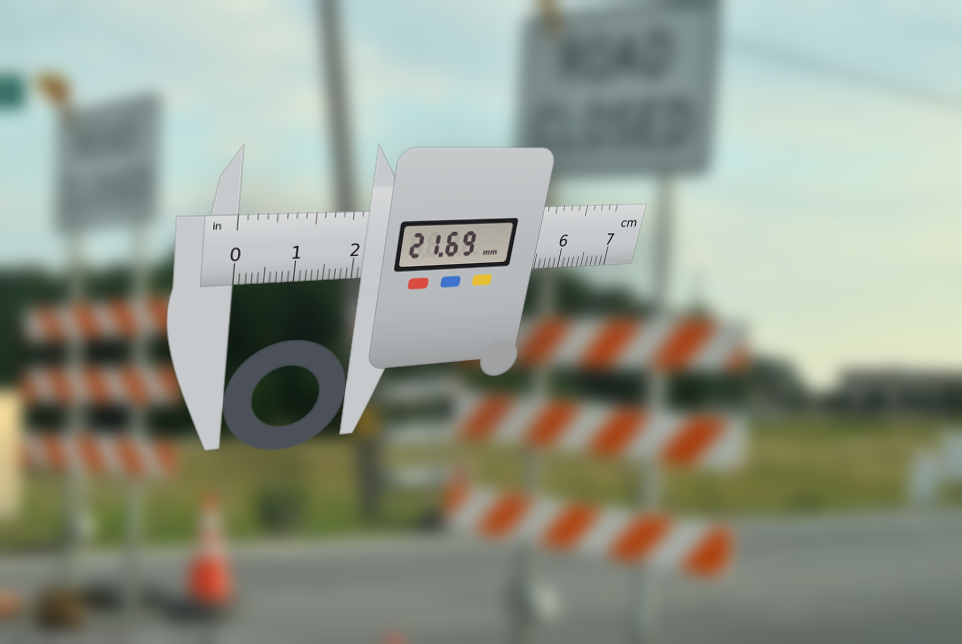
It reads 21.69 mm
